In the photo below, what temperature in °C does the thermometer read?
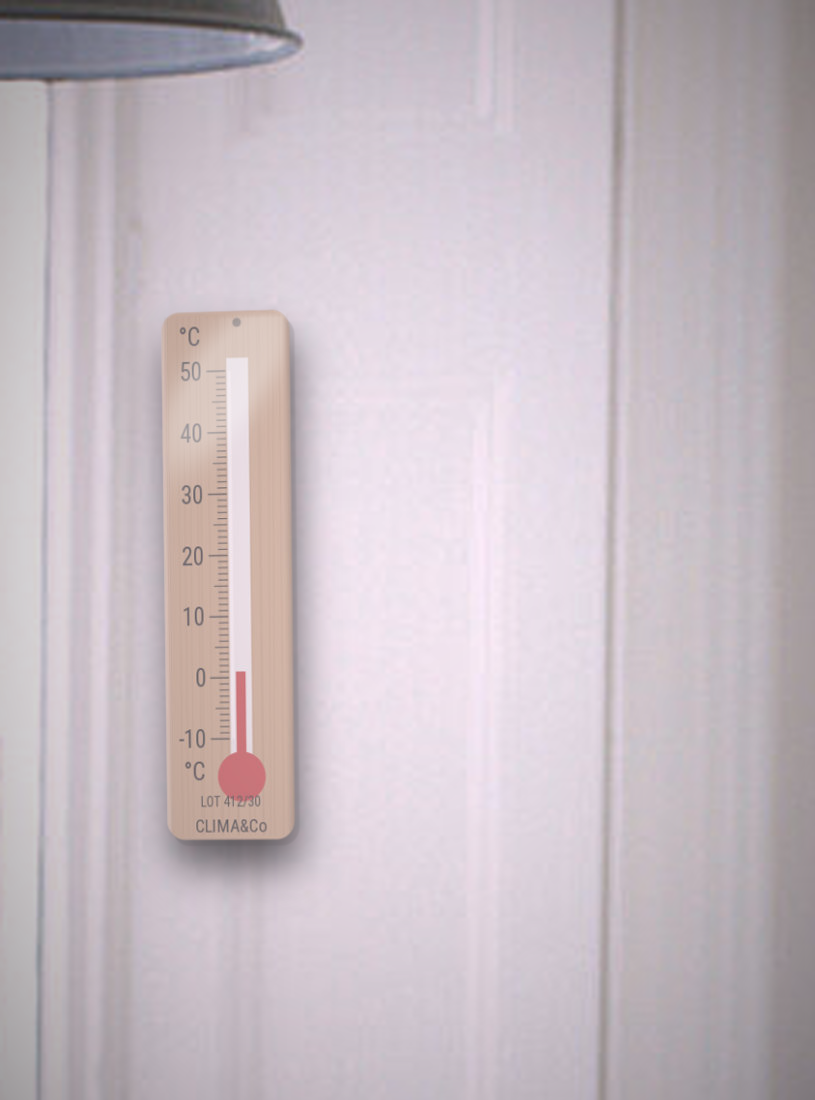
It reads 1 °C
